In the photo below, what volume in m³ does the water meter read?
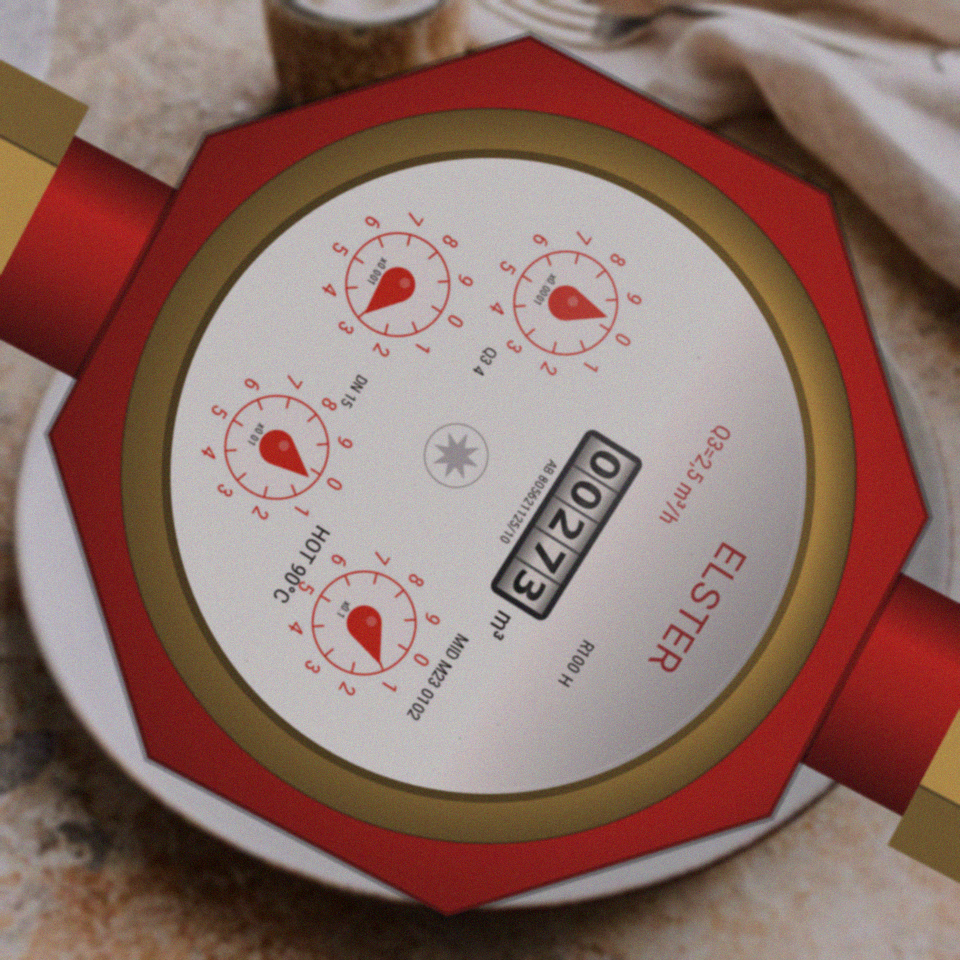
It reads 273.1029 m³
